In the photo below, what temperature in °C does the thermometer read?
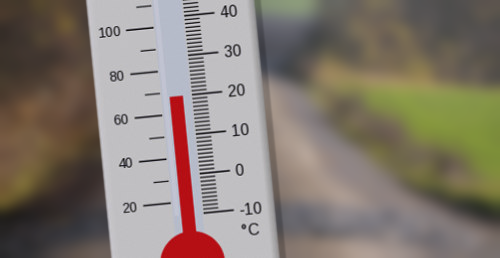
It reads 20 °C
